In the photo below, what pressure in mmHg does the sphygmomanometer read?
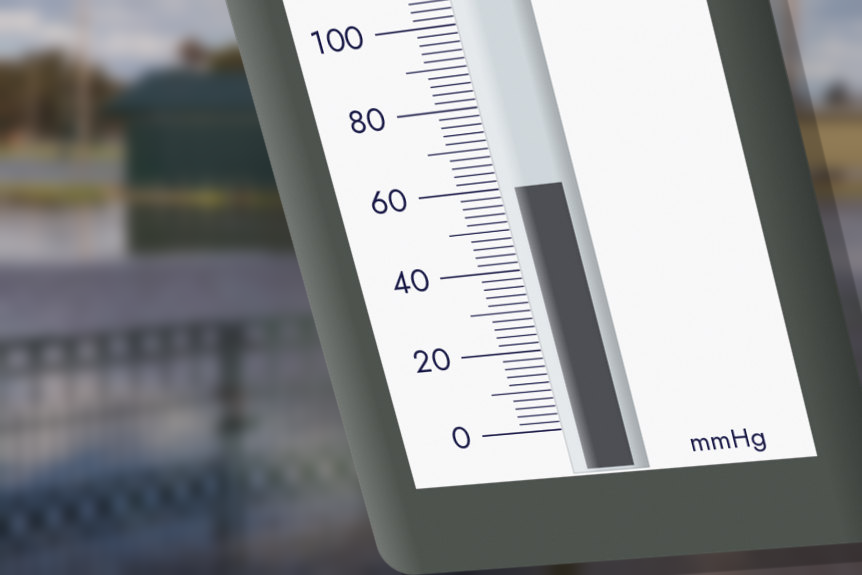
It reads 60 mmHg
